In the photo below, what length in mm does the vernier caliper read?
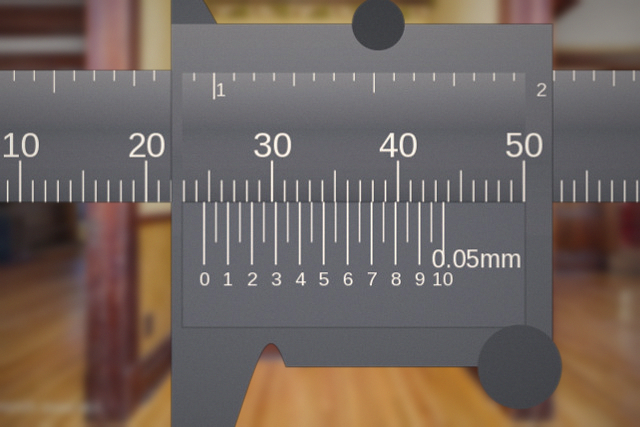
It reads 24.6 mm
